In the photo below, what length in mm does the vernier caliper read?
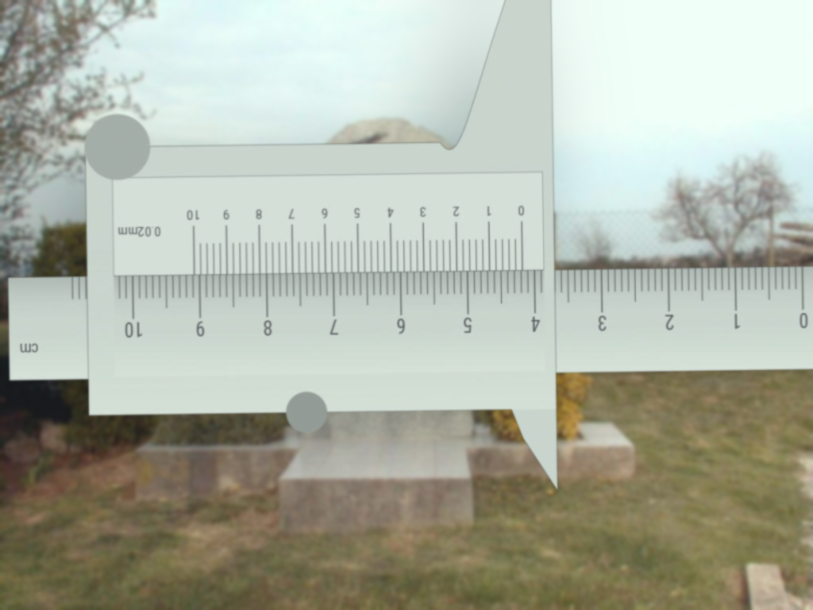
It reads 41.8 mm
